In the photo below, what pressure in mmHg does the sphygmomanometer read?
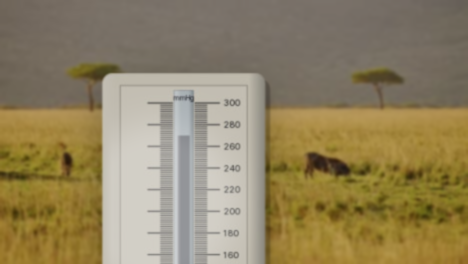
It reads 270 mmHg
